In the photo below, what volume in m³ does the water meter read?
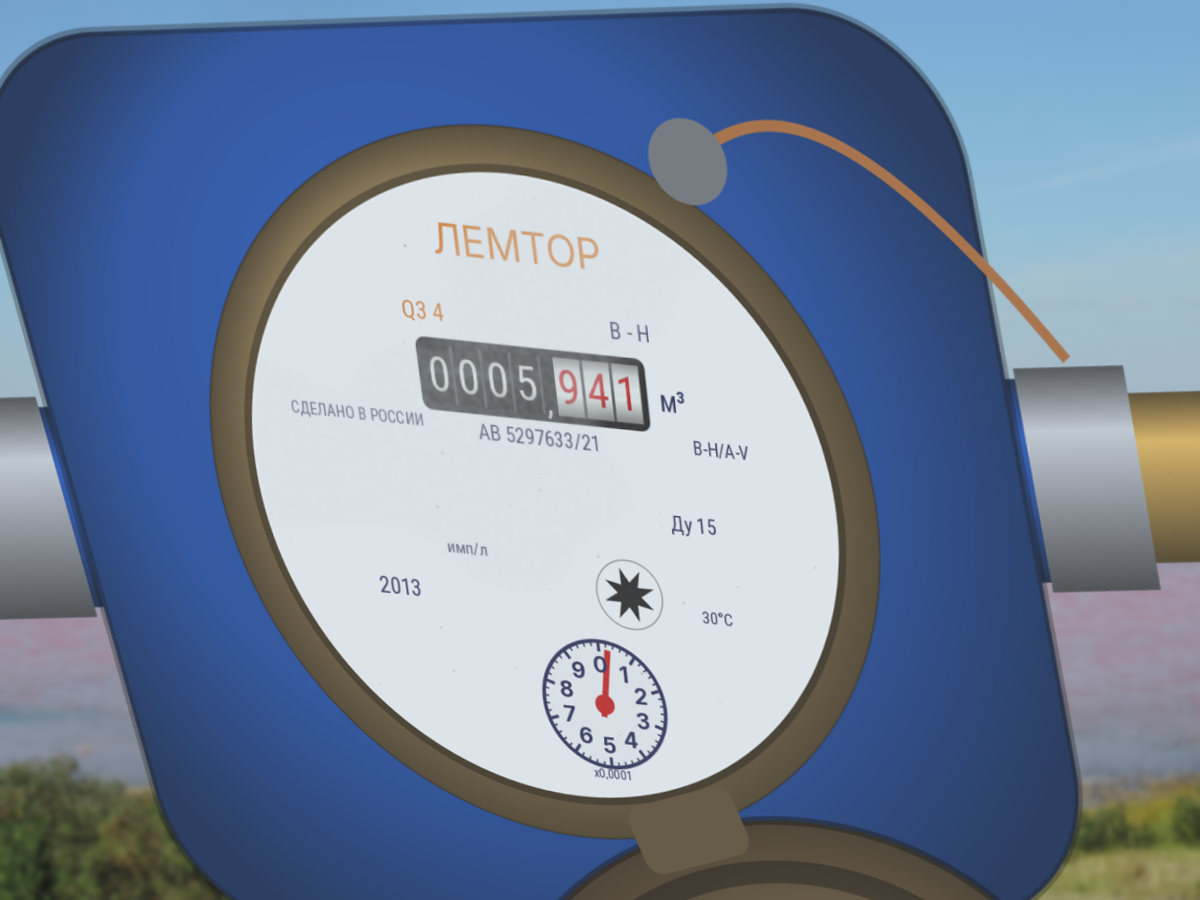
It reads 5.9410 m³
